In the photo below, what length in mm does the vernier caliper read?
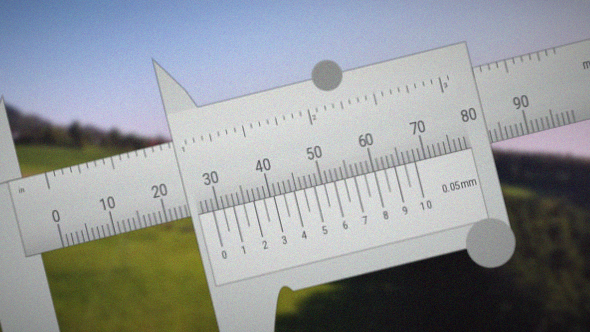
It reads 29.0 mm
